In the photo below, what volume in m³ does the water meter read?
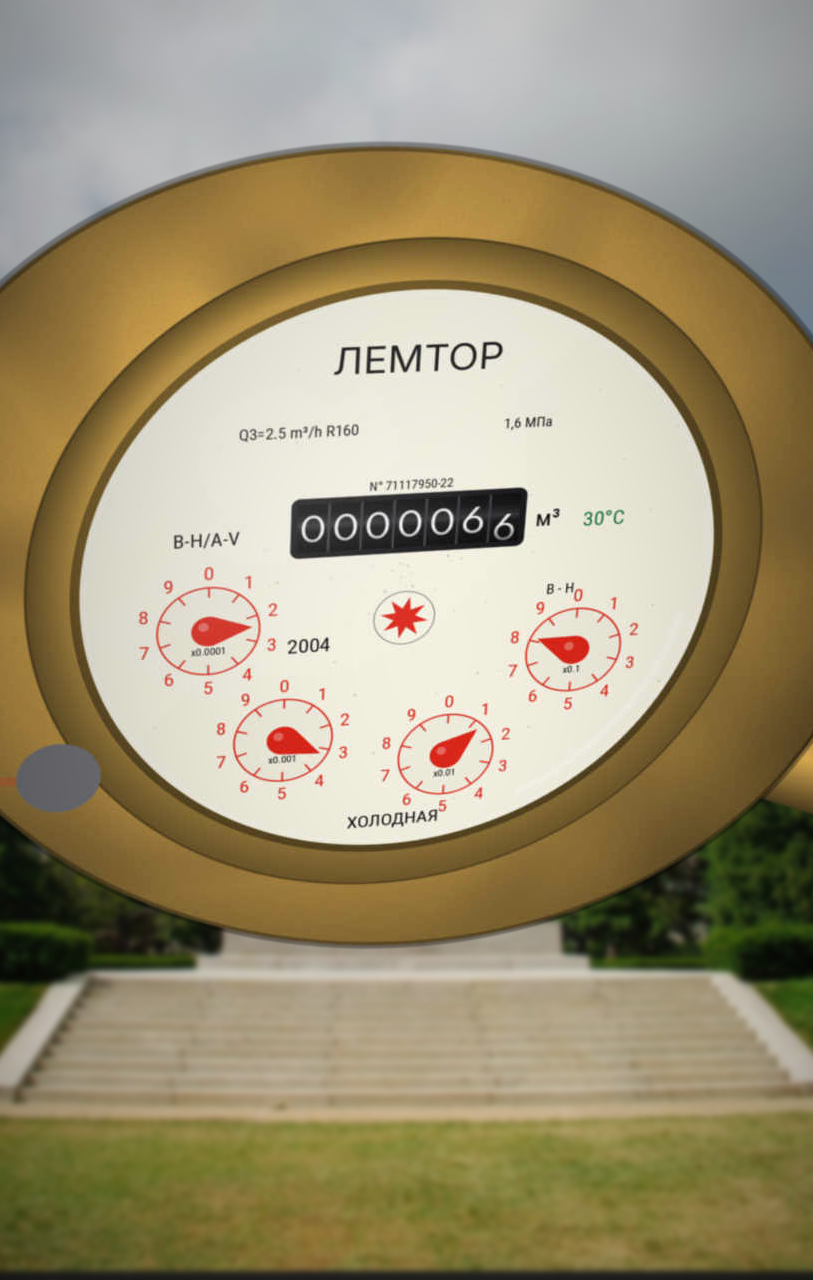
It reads 65.8132 m³
